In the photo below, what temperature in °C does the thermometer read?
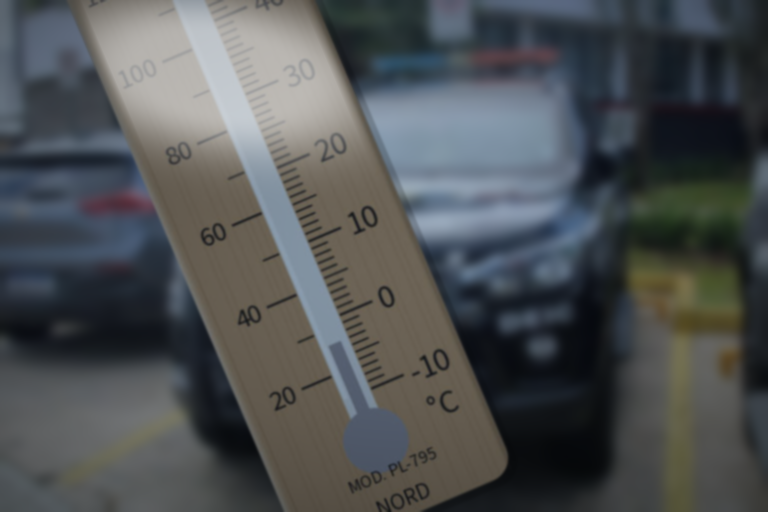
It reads -3 °C
